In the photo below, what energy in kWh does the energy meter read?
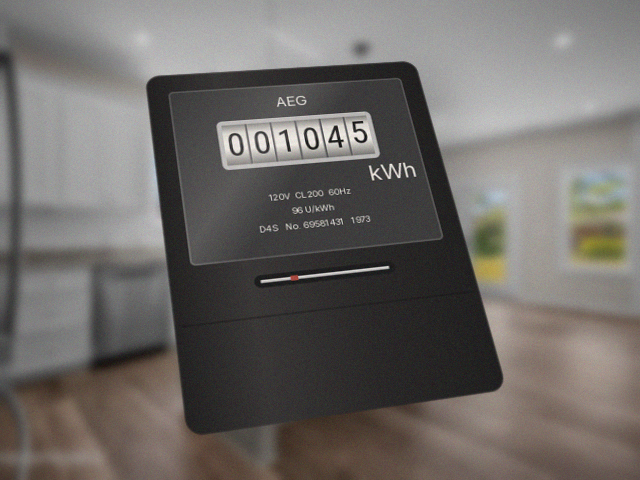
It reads 1045 kWh
